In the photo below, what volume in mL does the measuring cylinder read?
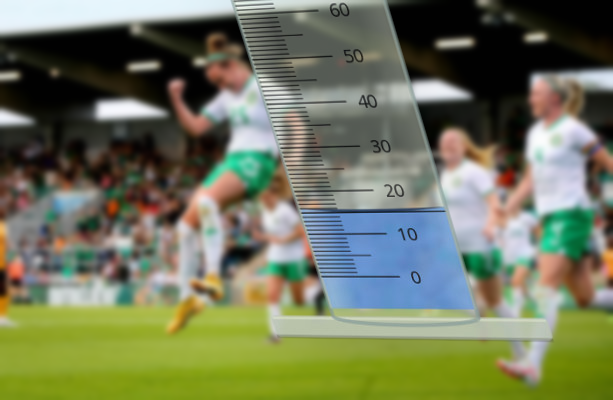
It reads 15 mL
